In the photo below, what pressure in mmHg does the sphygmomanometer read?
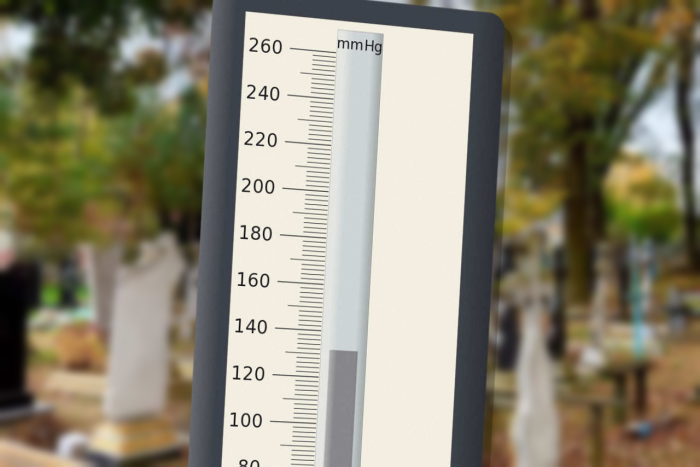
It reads 132 mmHg
